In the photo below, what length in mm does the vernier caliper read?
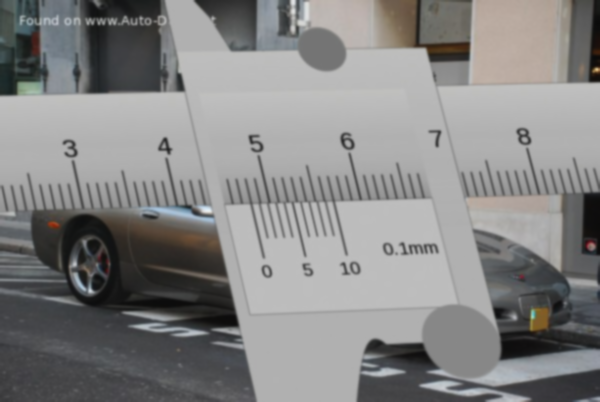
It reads 48.0 mm
